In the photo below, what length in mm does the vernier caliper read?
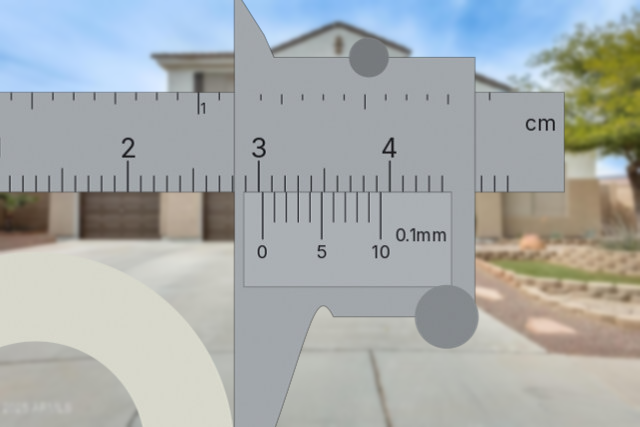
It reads 30.3 mm
